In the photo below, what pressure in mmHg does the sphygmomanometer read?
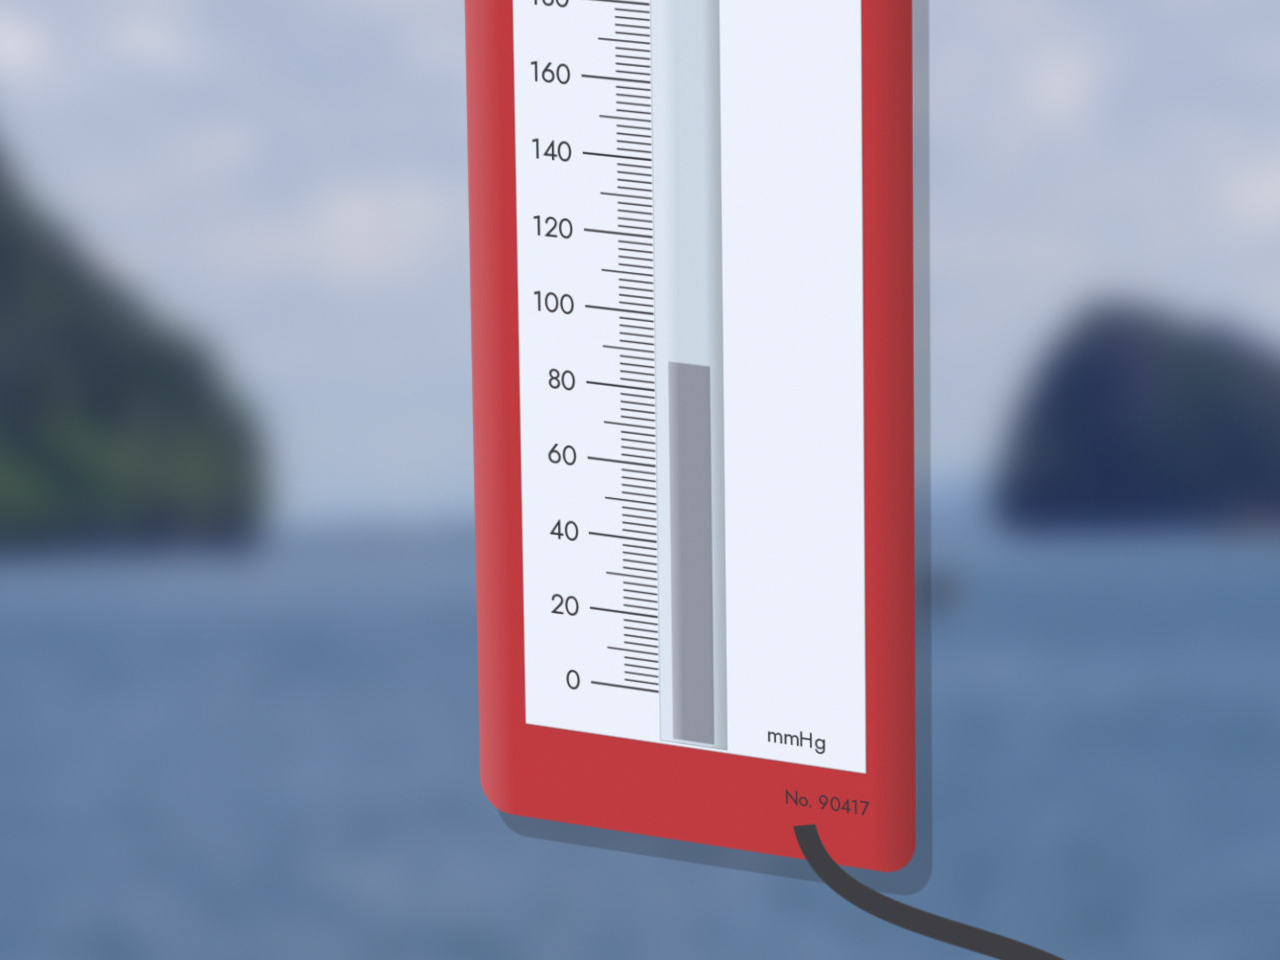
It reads 88 mmHg
